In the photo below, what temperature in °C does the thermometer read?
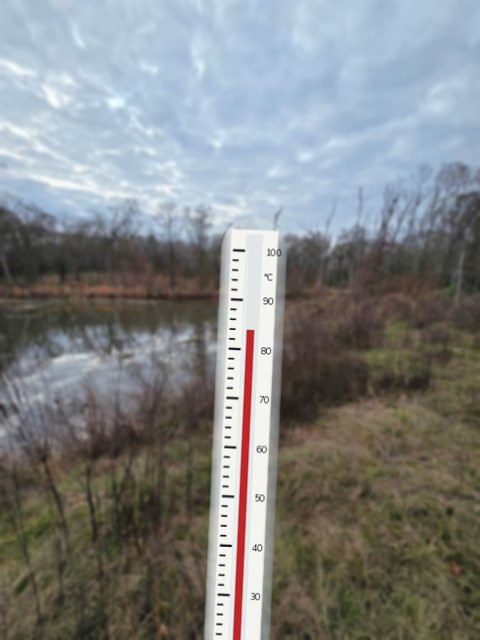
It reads 84 °C
